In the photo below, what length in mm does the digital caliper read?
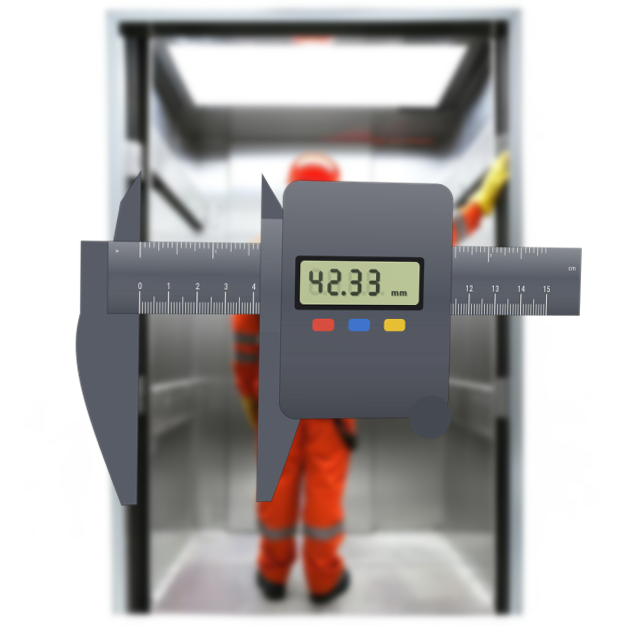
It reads 42.33 mm
